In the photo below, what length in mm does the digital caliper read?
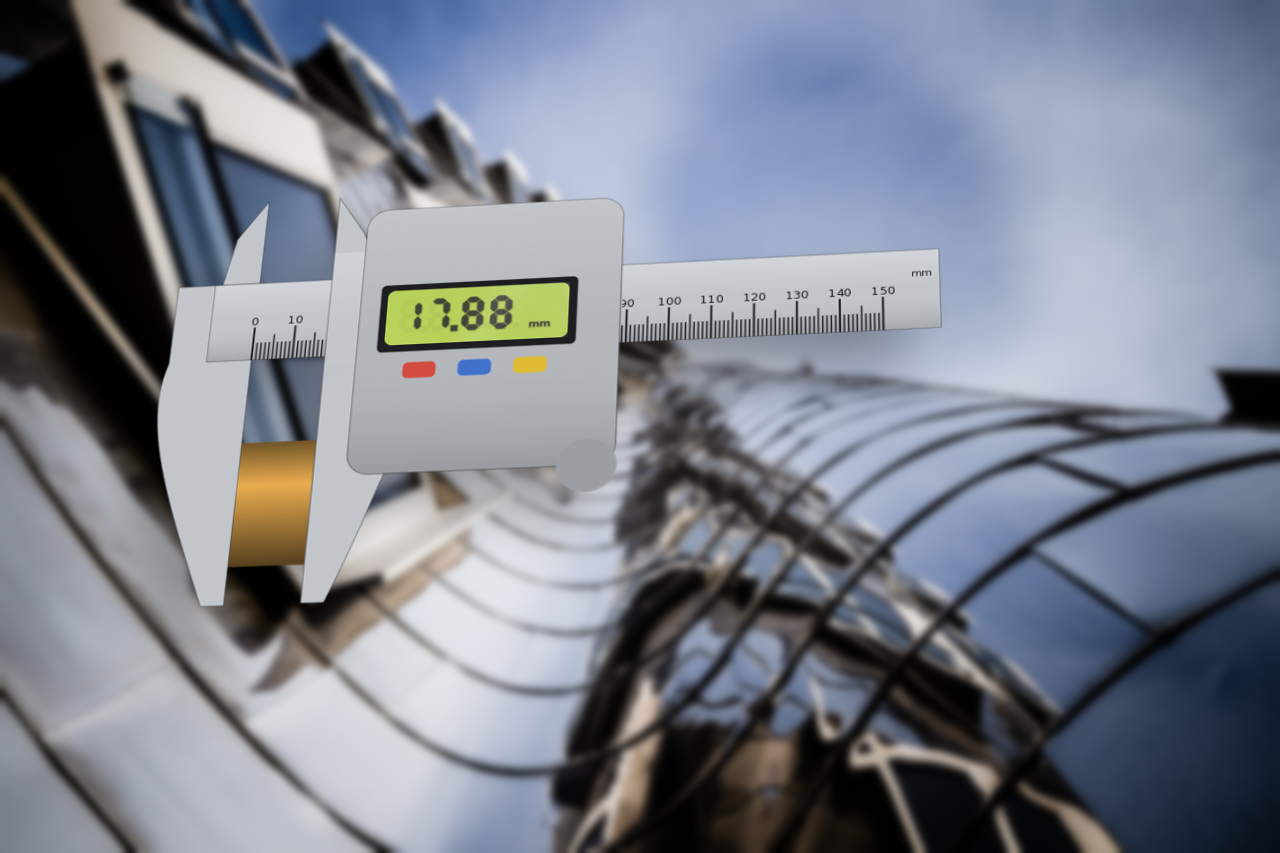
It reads 17.88 mm
